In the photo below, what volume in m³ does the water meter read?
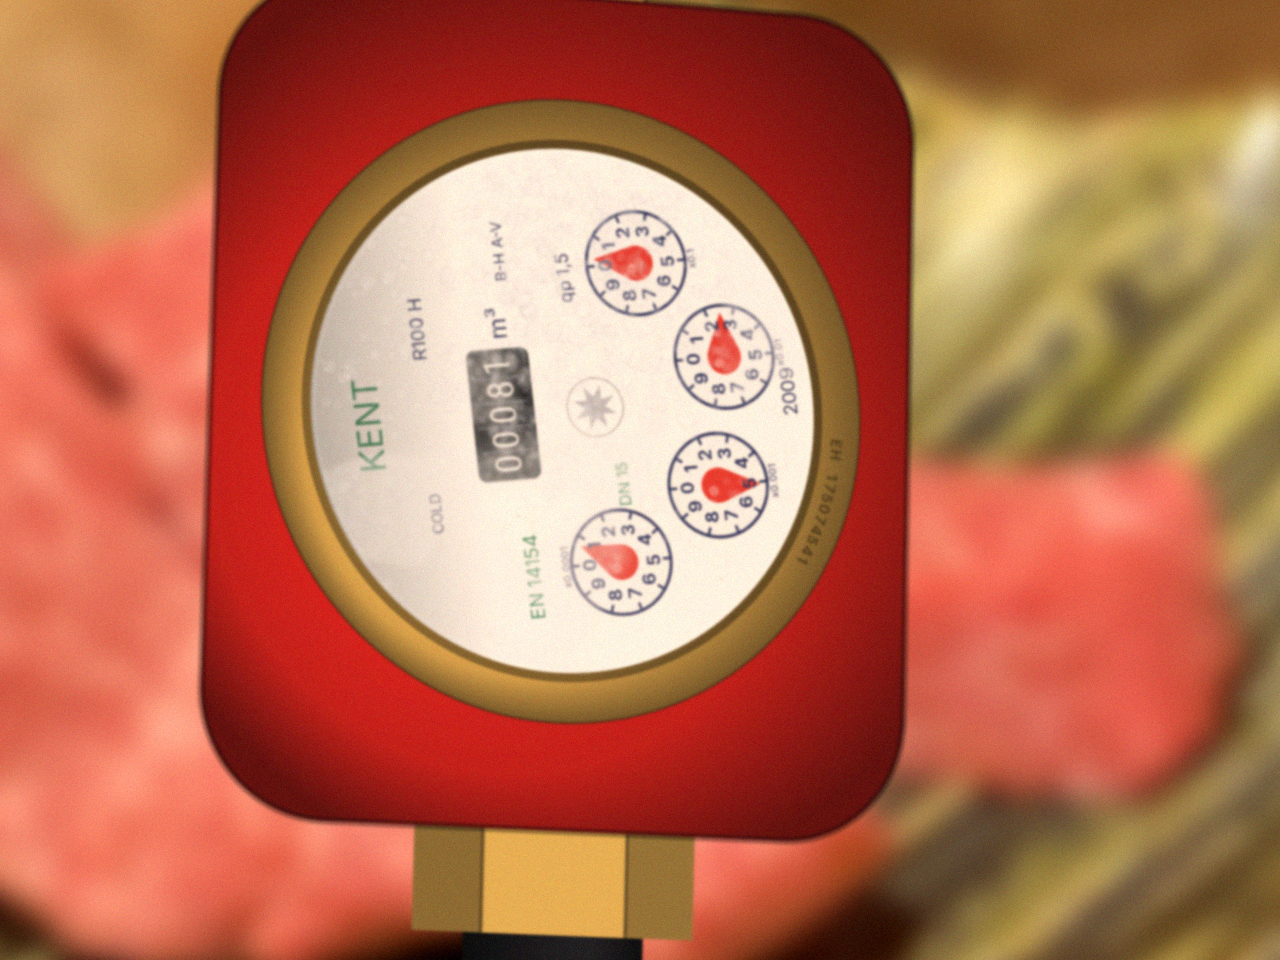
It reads 81.0250 m³
